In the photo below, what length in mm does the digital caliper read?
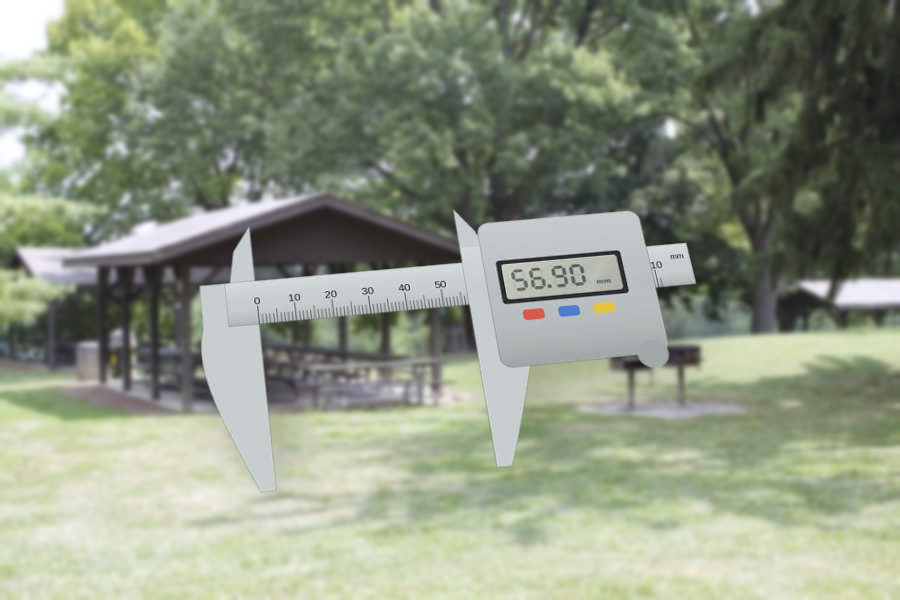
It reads 56.90 mm
